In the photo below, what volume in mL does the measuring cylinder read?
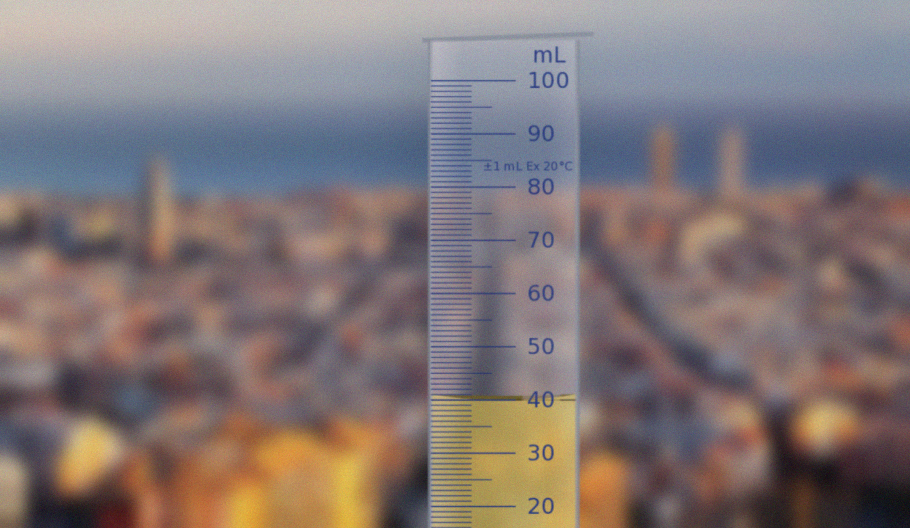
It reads 40 mL
